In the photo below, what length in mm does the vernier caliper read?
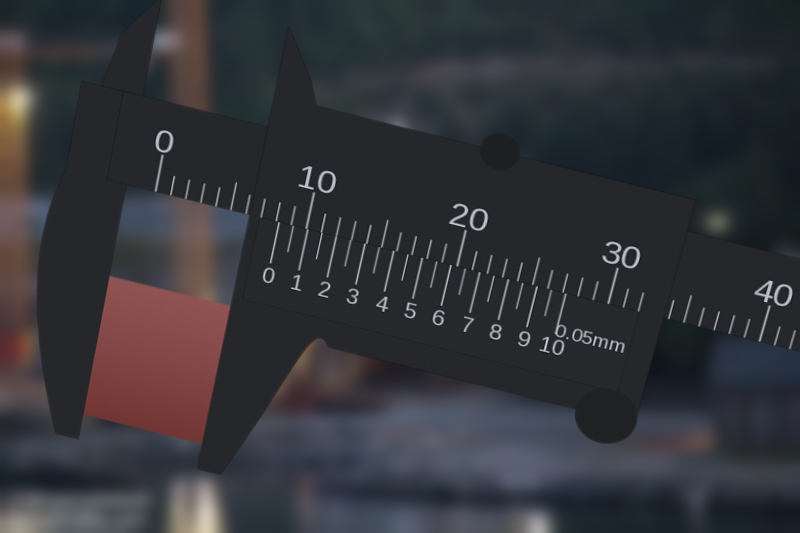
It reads 8.2 mm
